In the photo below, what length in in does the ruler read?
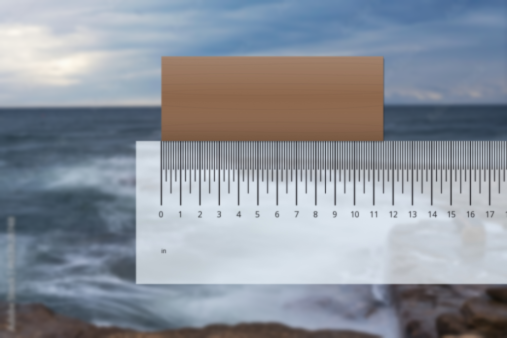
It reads 11.5 in
